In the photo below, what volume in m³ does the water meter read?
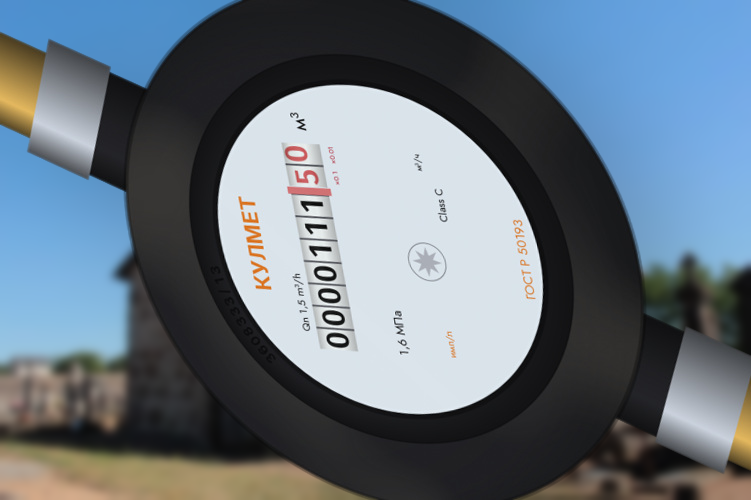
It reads 111.50 m³
